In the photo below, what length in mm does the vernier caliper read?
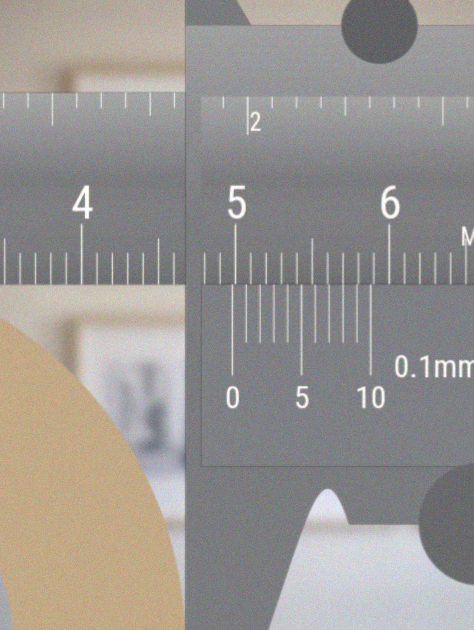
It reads 49.8 mm
